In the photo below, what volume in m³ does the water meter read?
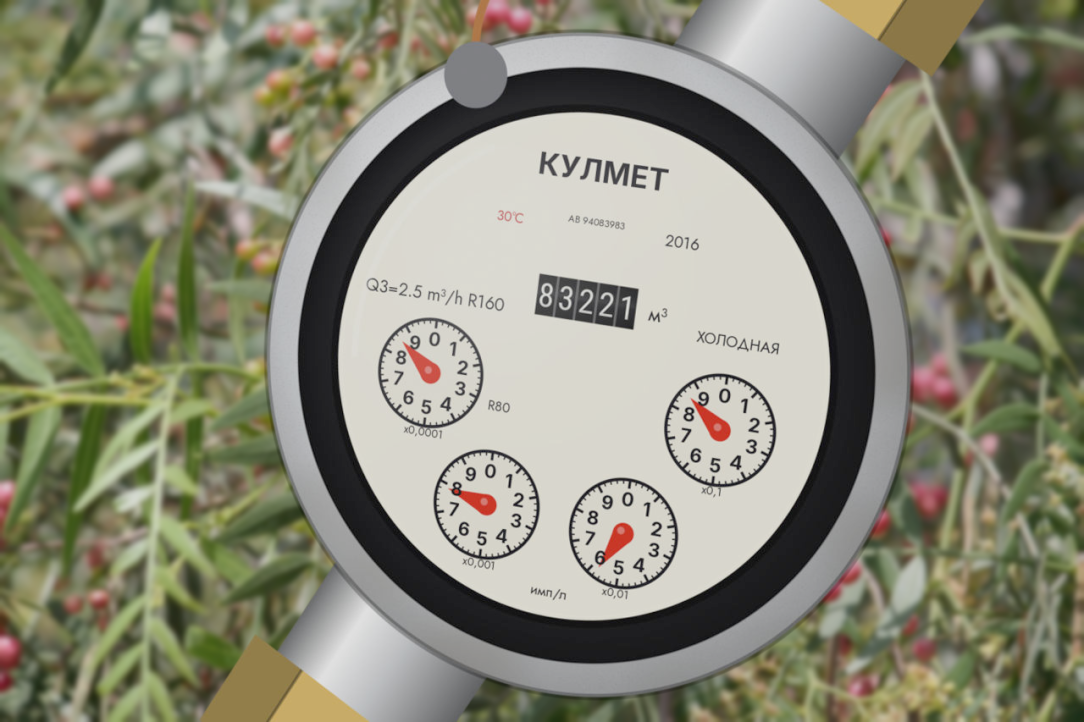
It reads 83221.8578 m³
